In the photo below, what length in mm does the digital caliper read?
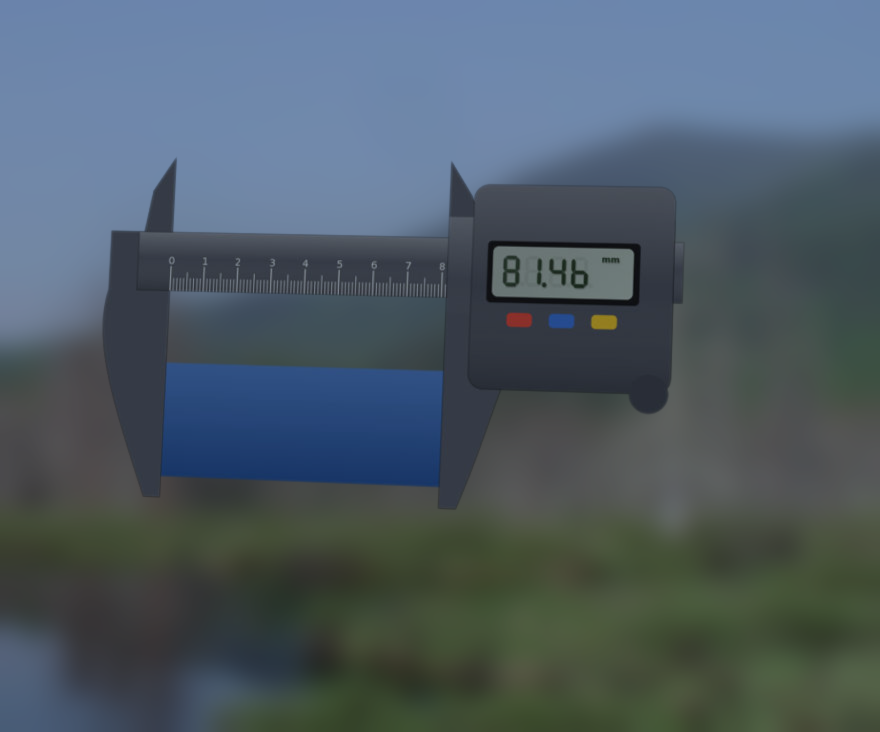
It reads 81.46 mm
